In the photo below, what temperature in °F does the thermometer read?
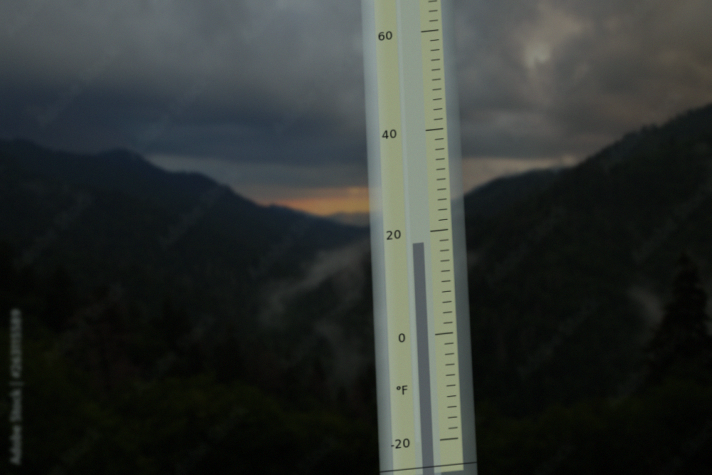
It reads 18 °F
